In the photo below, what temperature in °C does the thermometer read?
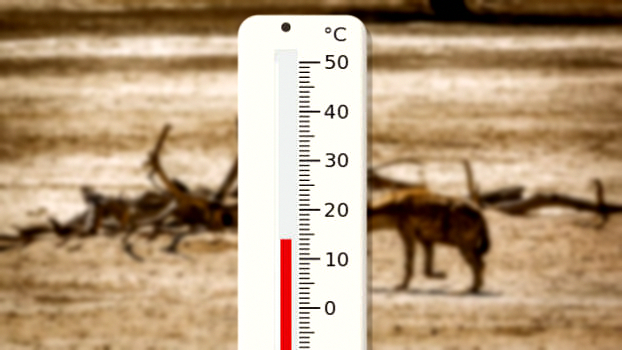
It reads 14 °C
